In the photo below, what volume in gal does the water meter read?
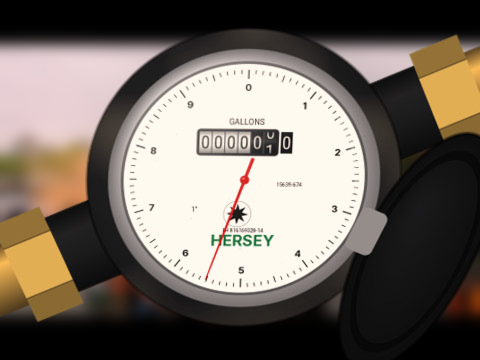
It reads 5.5 gal
